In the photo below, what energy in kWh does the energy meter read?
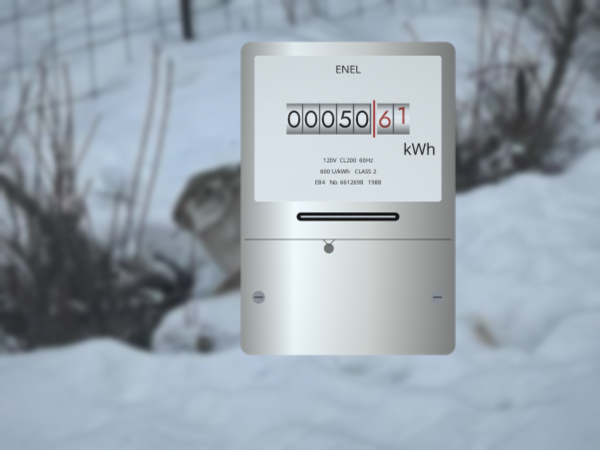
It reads 50.61 kWh
